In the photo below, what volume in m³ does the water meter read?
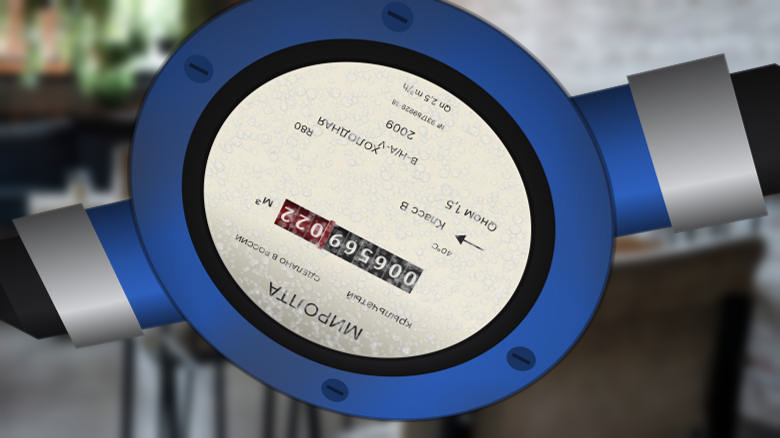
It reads 6569.022 m³
